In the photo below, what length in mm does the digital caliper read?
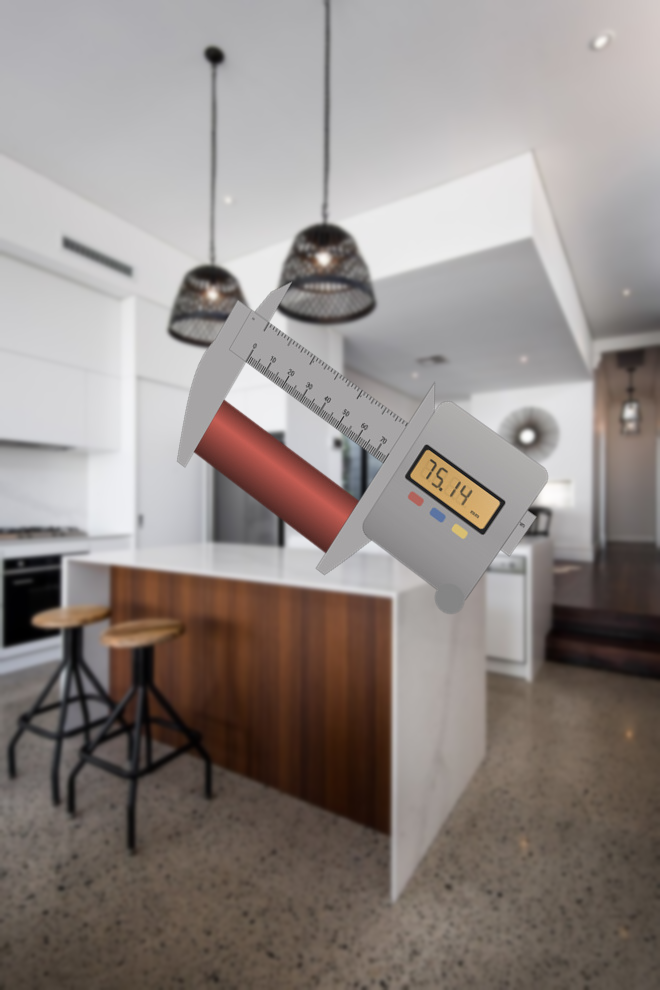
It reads 75.14 mm
